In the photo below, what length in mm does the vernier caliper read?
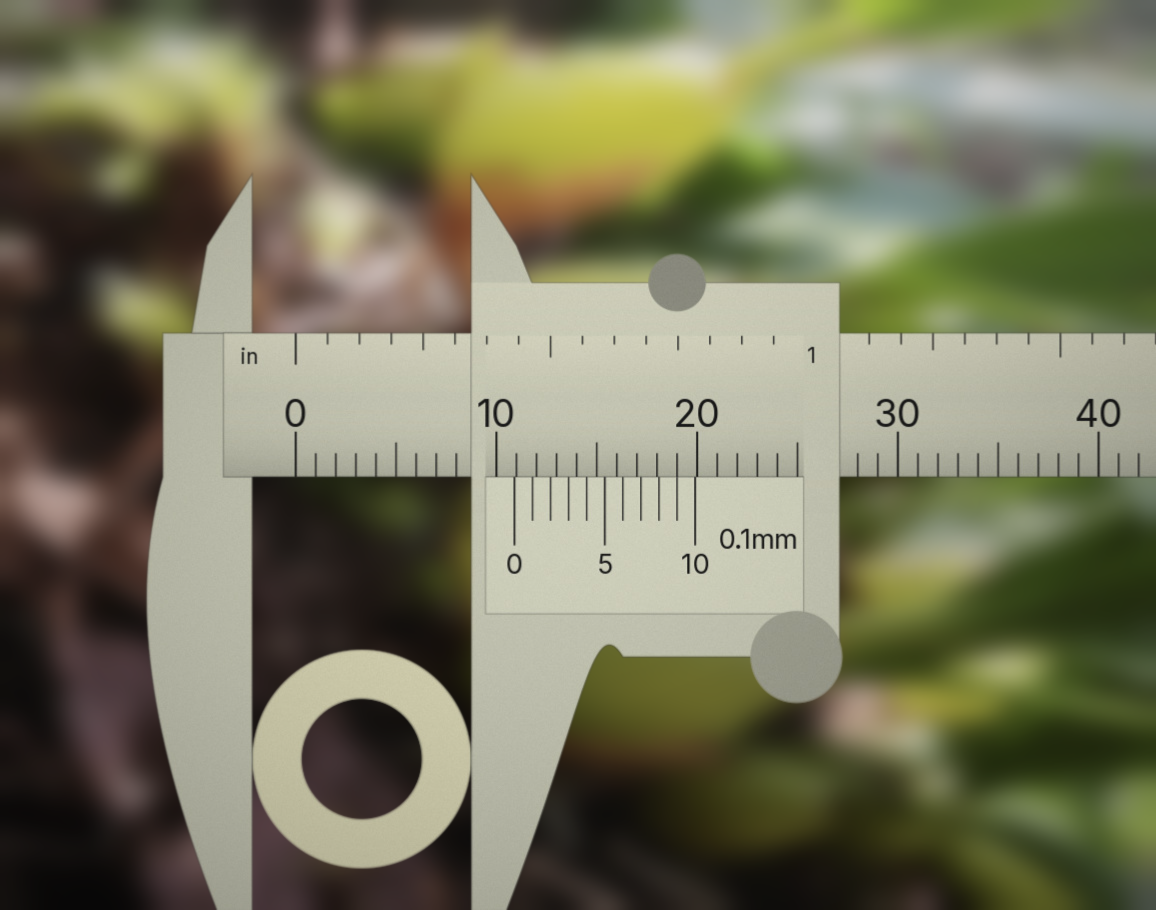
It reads 10.9 mm
